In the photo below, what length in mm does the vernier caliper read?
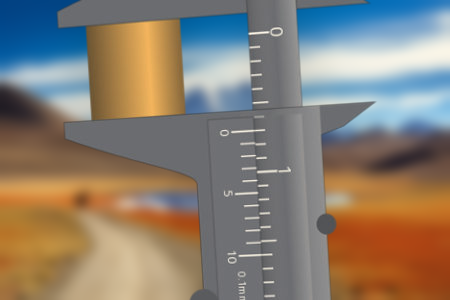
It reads 7.0 mm
